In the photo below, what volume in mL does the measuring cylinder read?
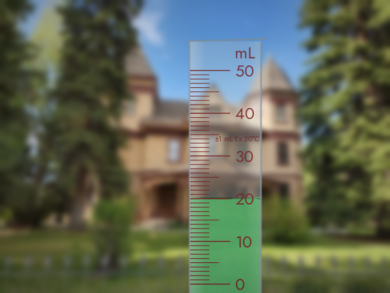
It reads 20 mL
